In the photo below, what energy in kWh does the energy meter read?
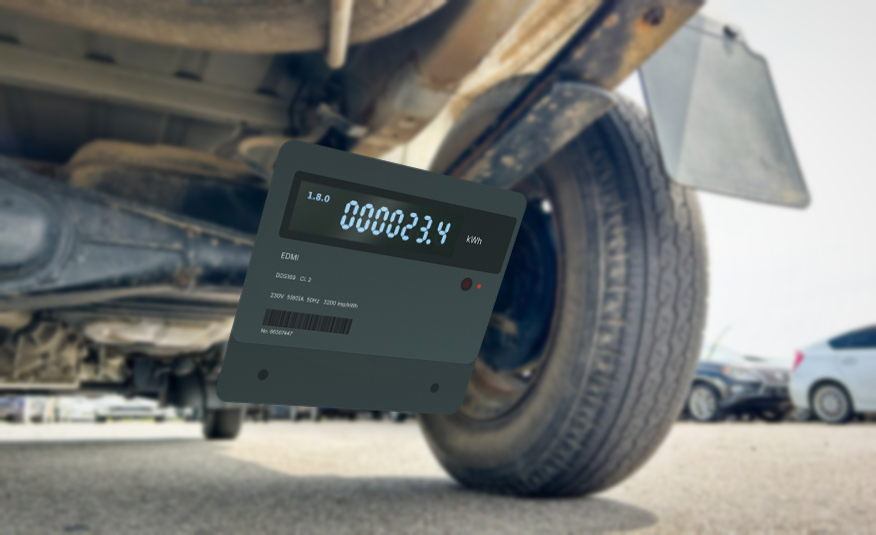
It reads 23.4 kWh
